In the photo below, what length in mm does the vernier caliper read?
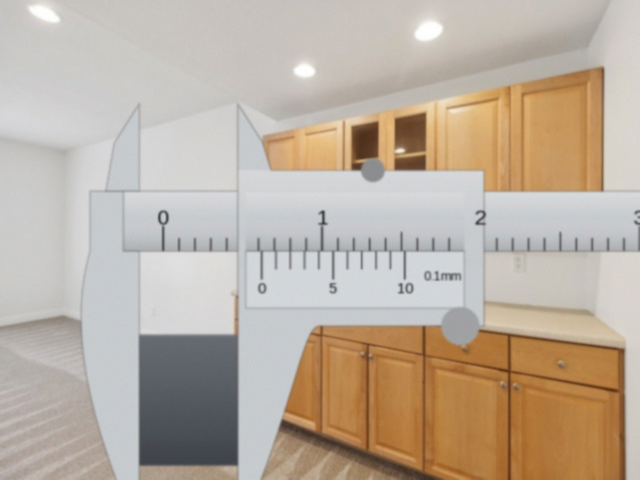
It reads 6.2 mm
